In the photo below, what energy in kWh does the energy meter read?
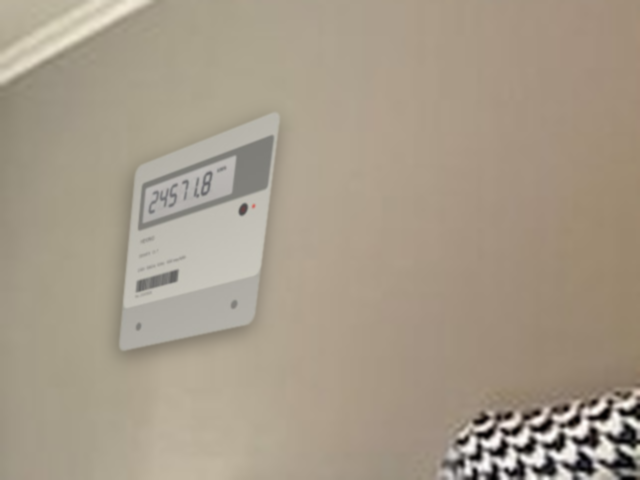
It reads 24571.8 kWh
